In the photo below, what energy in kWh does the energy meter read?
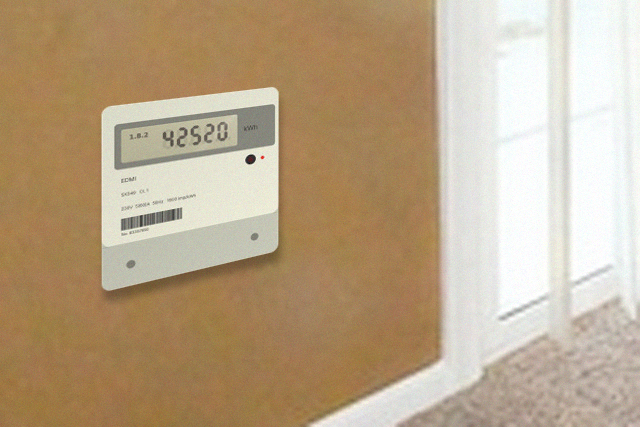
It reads 42520 kWh
